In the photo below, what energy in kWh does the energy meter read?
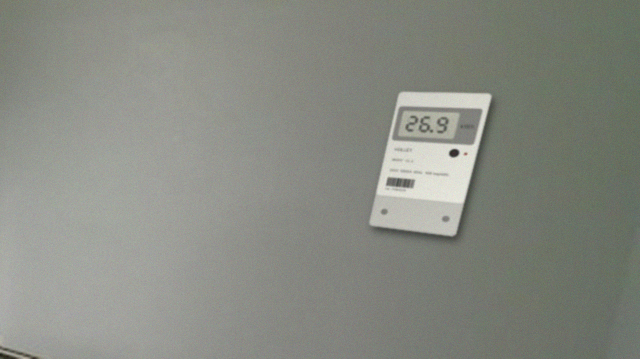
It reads 26.9 kWh
